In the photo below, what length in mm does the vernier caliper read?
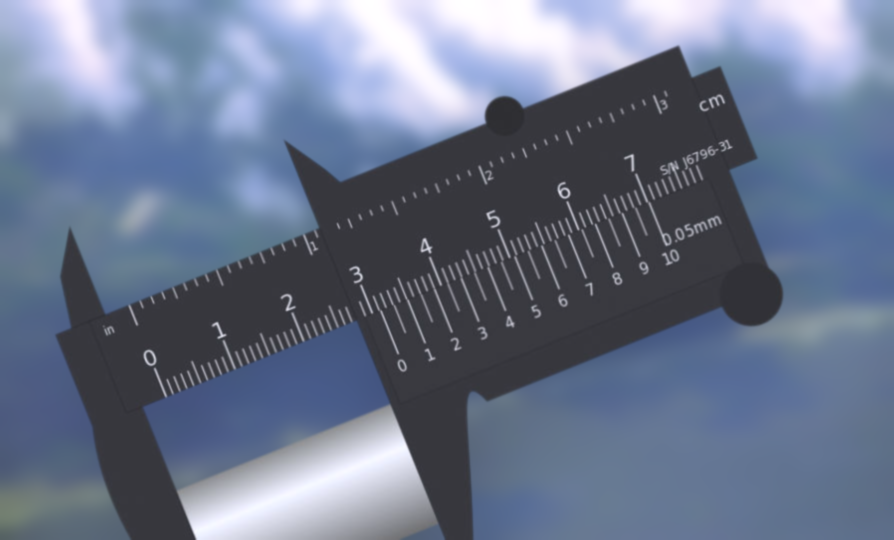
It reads 31.2 mm
